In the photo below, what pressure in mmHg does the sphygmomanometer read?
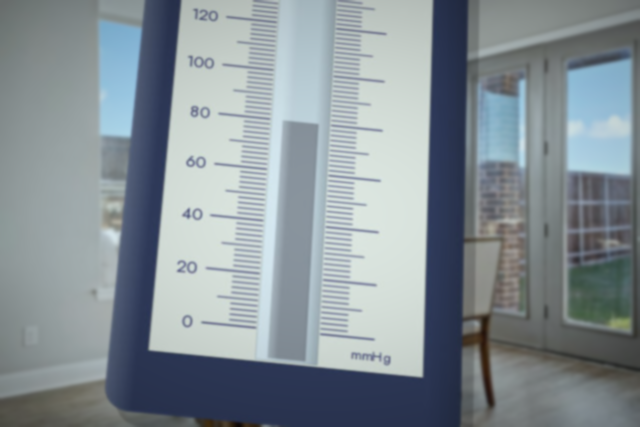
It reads 80 mmHg
